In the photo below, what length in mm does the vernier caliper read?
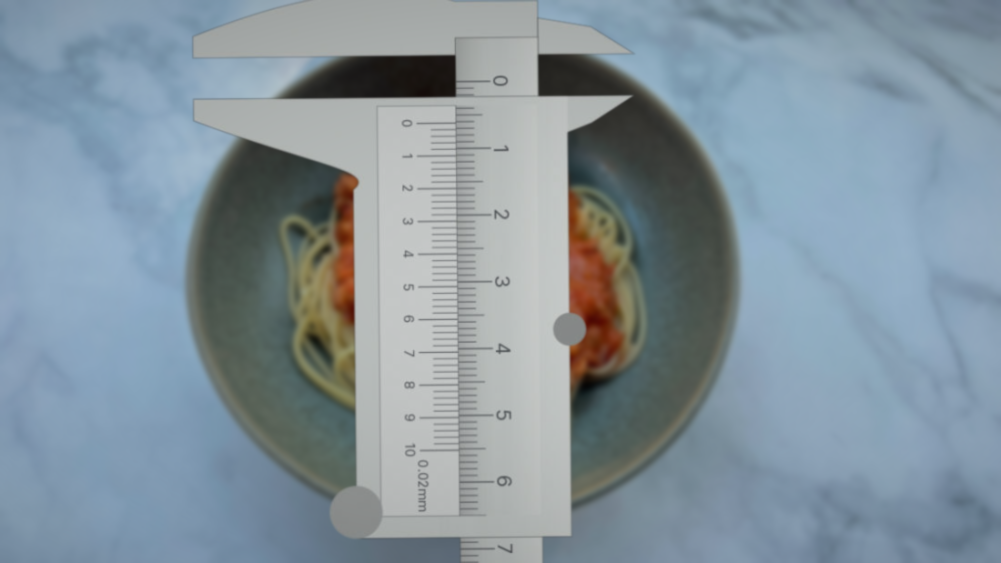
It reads 6.2 mm
